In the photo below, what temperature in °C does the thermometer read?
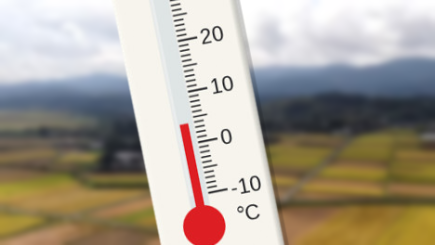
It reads 4 °C
